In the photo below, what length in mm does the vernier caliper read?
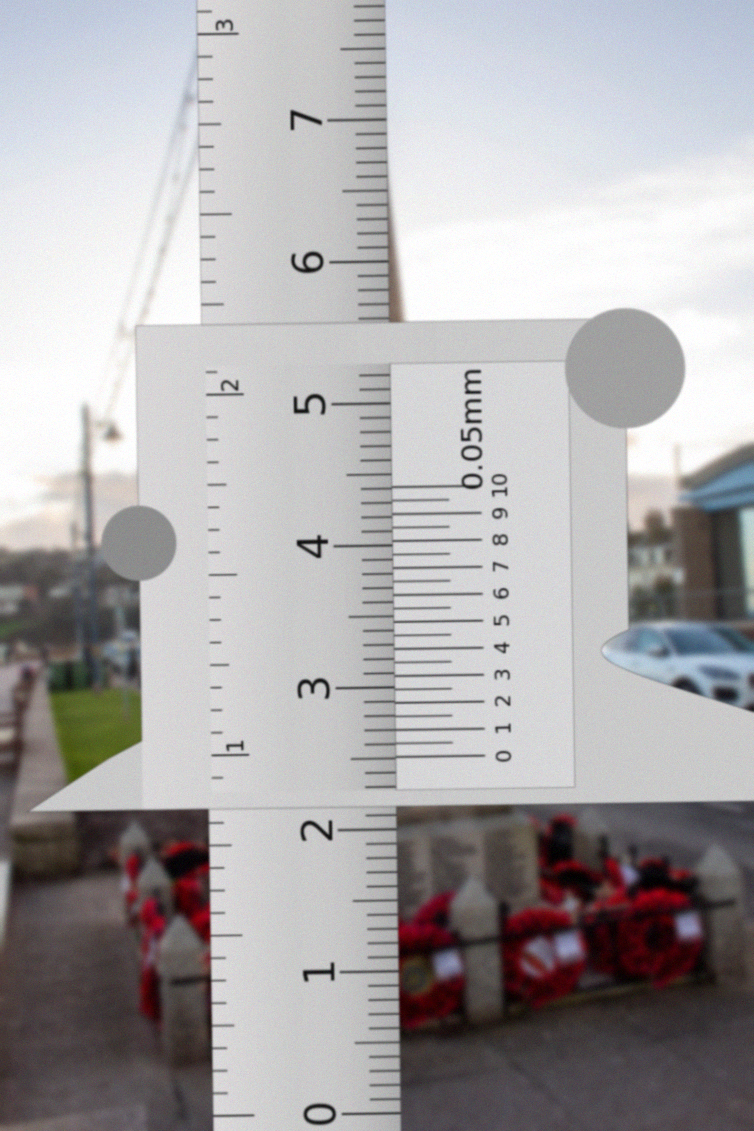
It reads 25.1 mm
